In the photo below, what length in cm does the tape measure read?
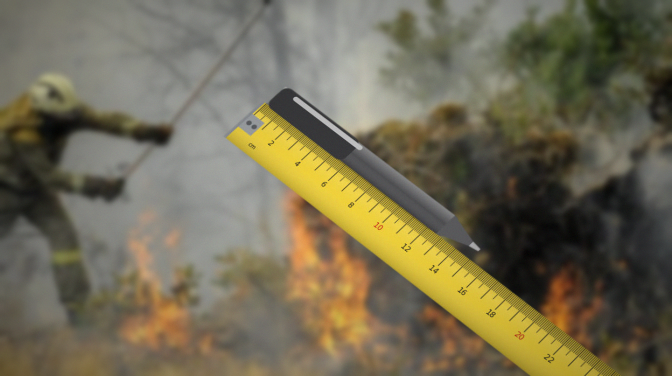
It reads 15 cm
